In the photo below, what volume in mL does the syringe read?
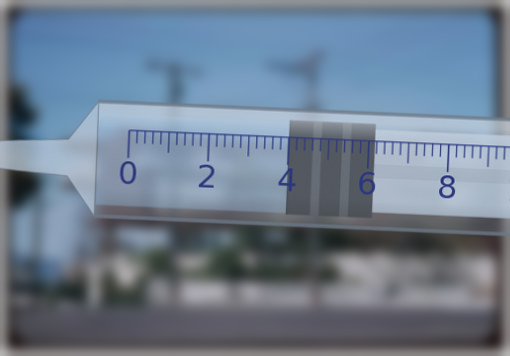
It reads 4 mL
